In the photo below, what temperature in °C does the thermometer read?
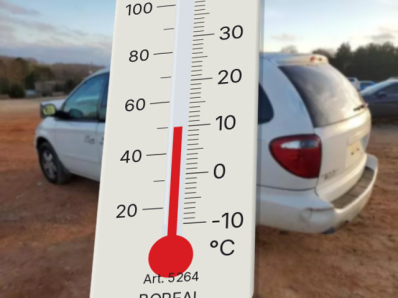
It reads 10 °C
